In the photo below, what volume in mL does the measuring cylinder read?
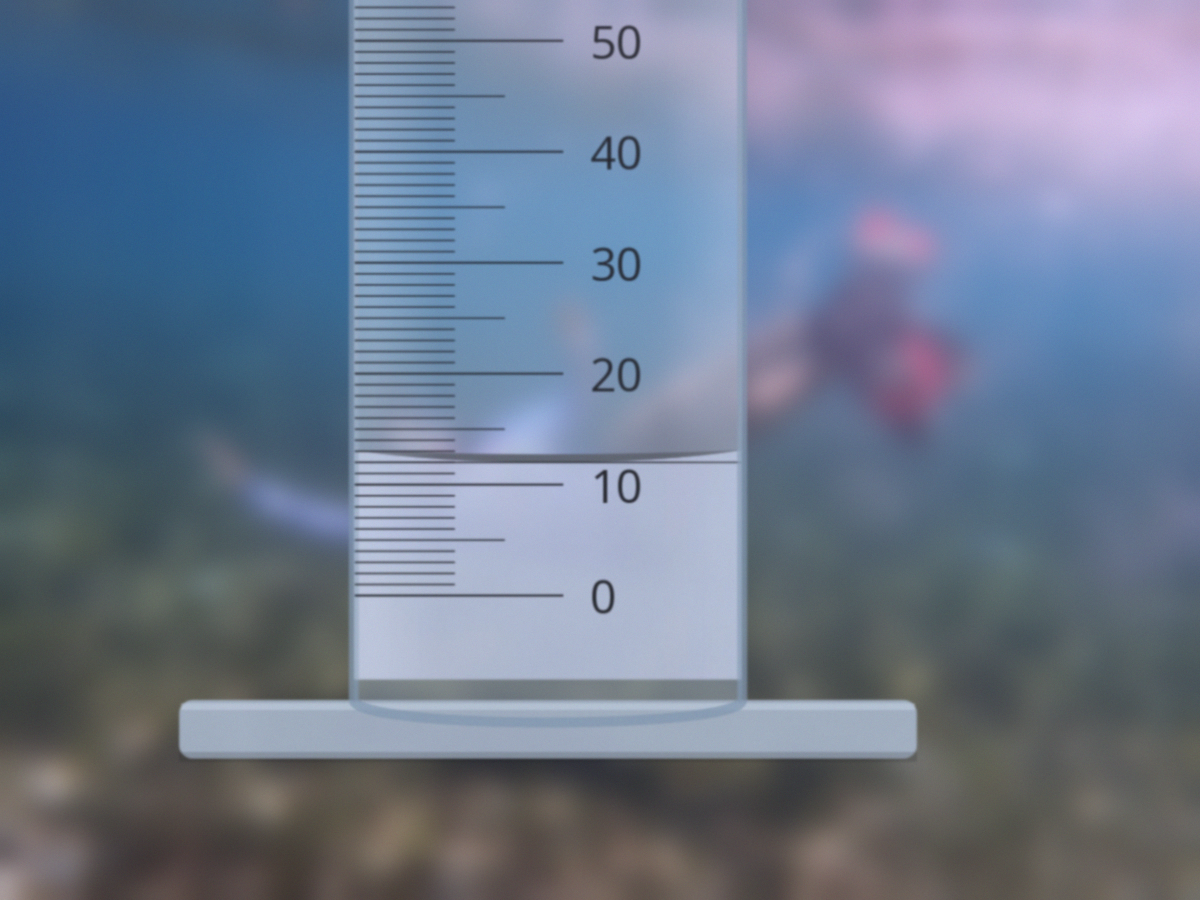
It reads 12 mL
